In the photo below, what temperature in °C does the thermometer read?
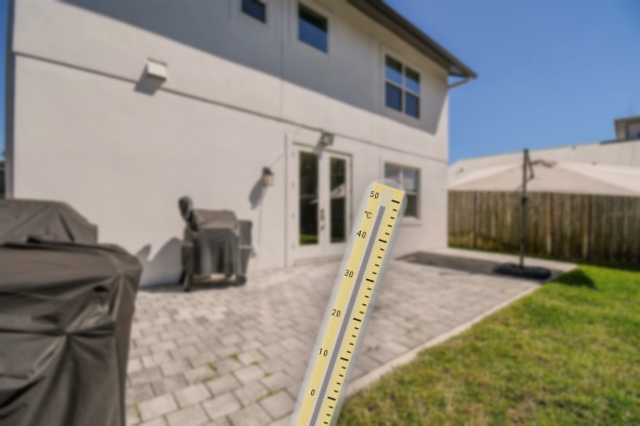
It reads 48 °C
